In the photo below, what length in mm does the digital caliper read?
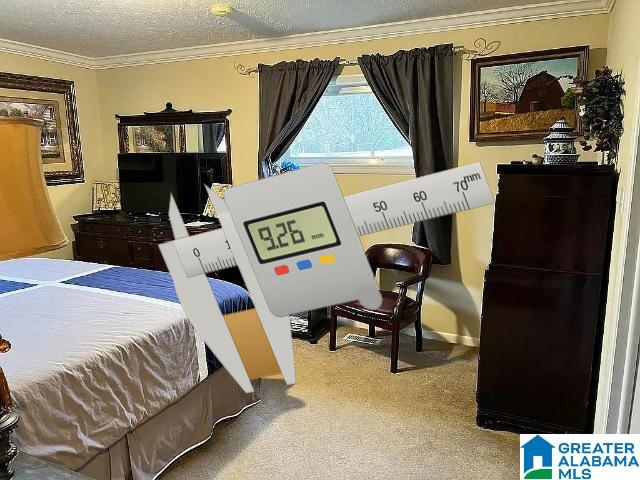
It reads 9.26 mm
